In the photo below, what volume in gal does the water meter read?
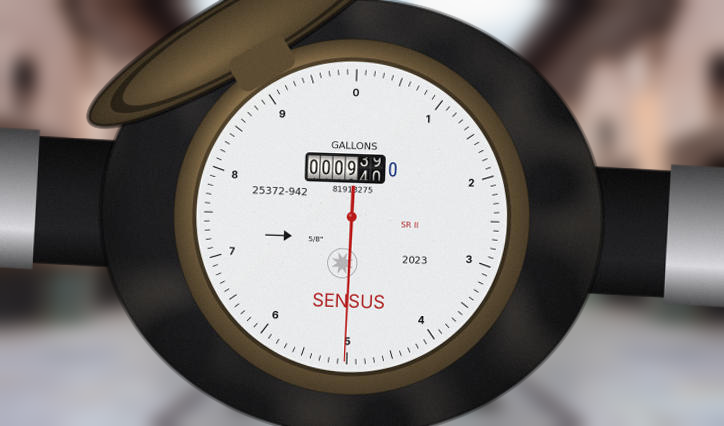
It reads 9395.0 gal
